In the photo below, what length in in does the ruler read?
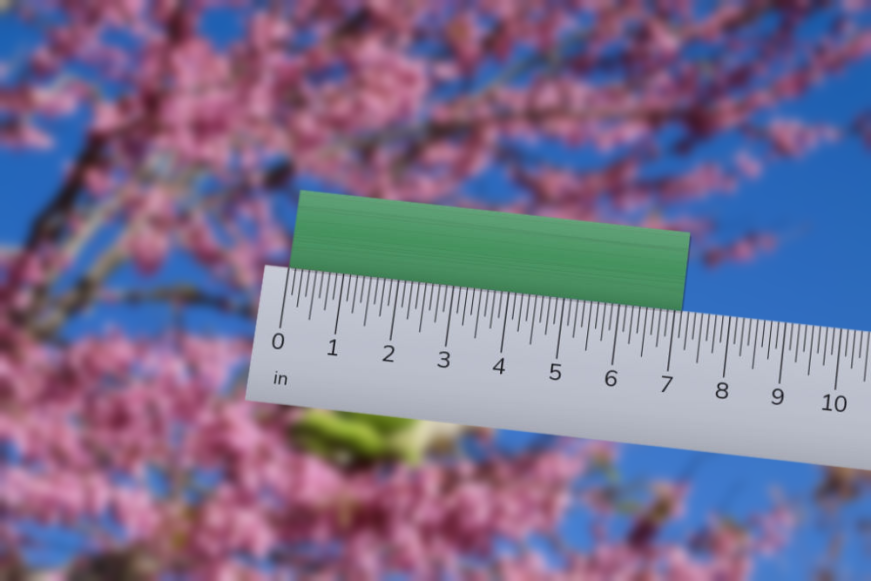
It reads 7.125 in
